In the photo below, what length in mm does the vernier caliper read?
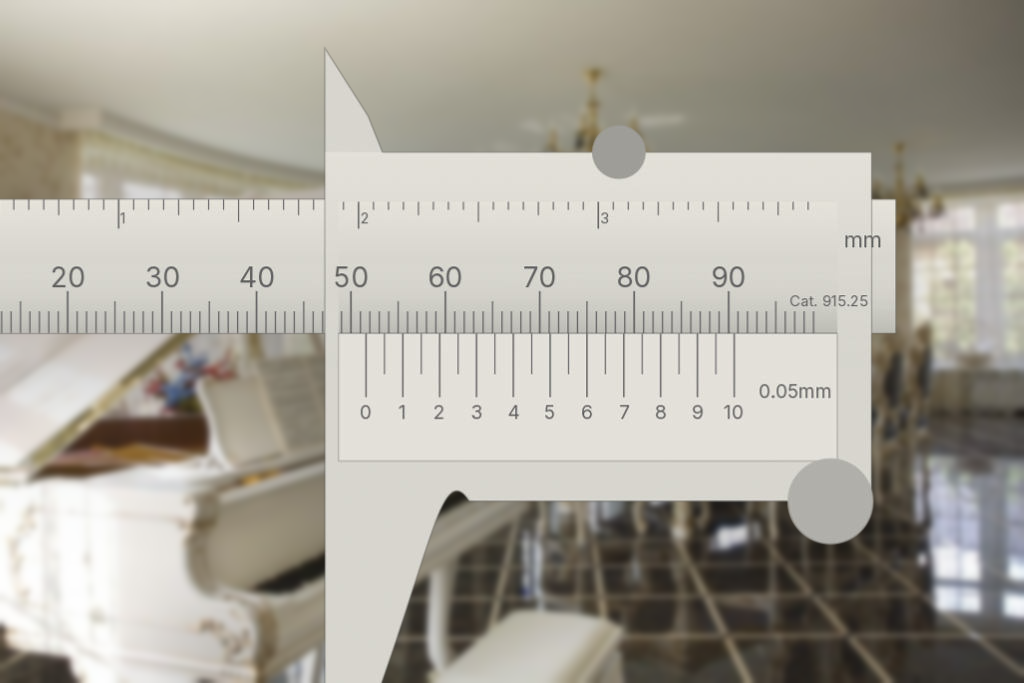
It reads 51.6 mm
